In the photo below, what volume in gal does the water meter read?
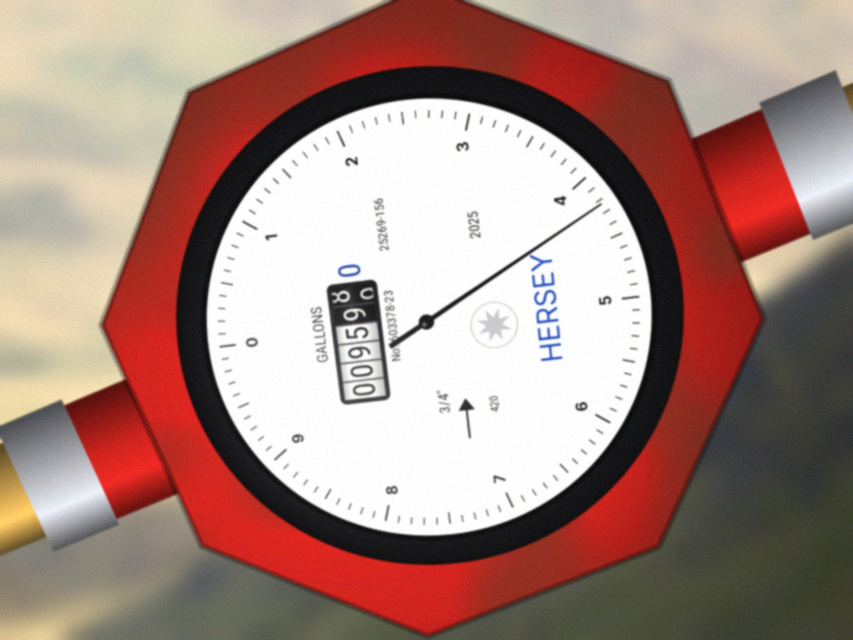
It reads 95984.2 gal
